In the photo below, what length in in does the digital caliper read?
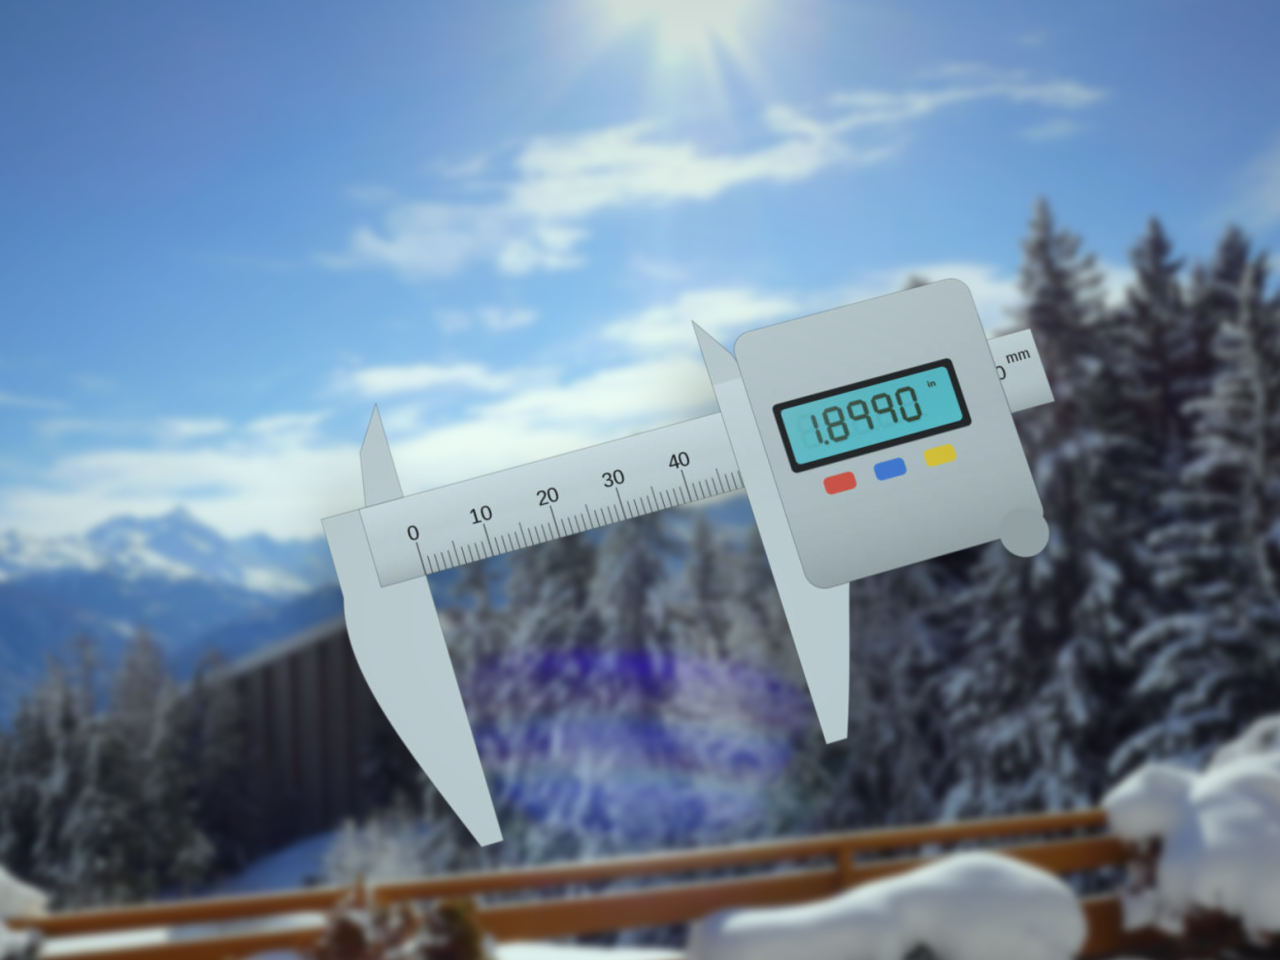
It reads 1.8990 in
